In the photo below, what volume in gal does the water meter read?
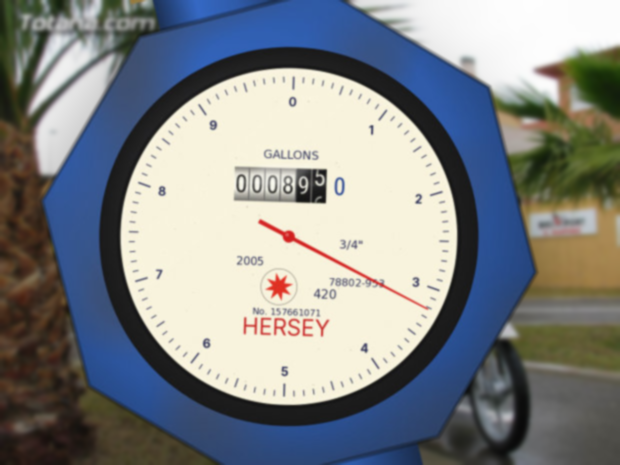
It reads 8953.2 gal
